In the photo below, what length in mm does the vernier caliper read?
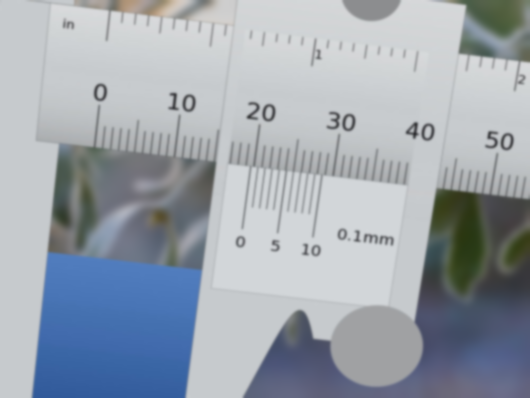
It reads 19.6 mm
